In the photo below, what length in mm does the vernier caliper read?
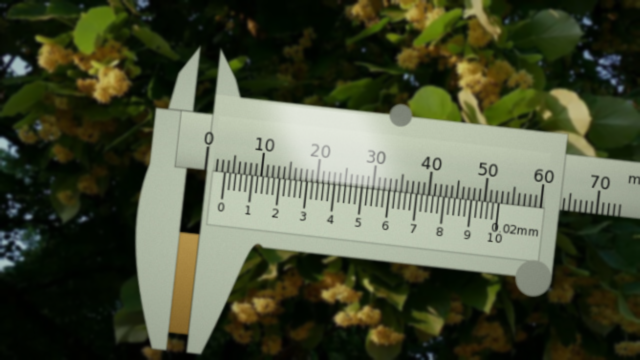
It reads 3.5 mm
